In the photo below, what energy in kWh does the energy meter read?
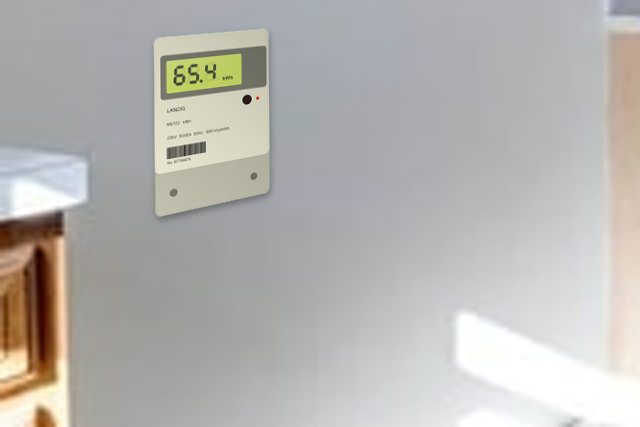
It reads 65.4 kWh
